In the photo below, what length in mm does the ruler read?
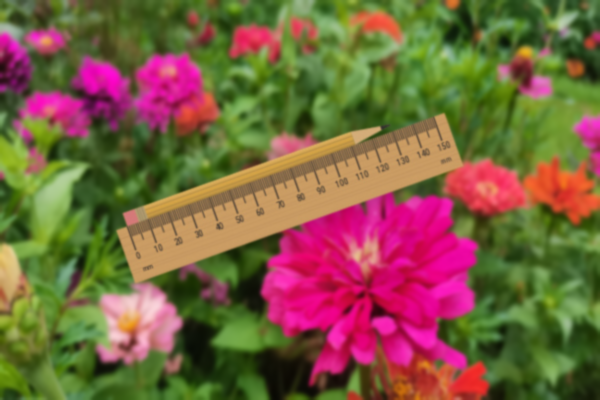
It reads 130 mm
